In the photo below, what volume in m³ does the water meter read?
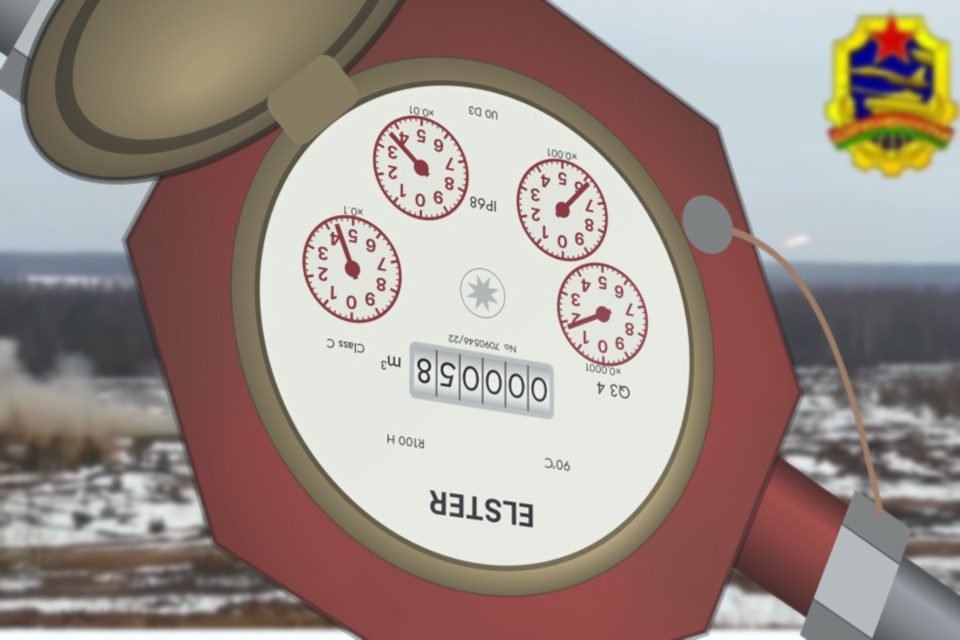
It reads 58.4361 m³
